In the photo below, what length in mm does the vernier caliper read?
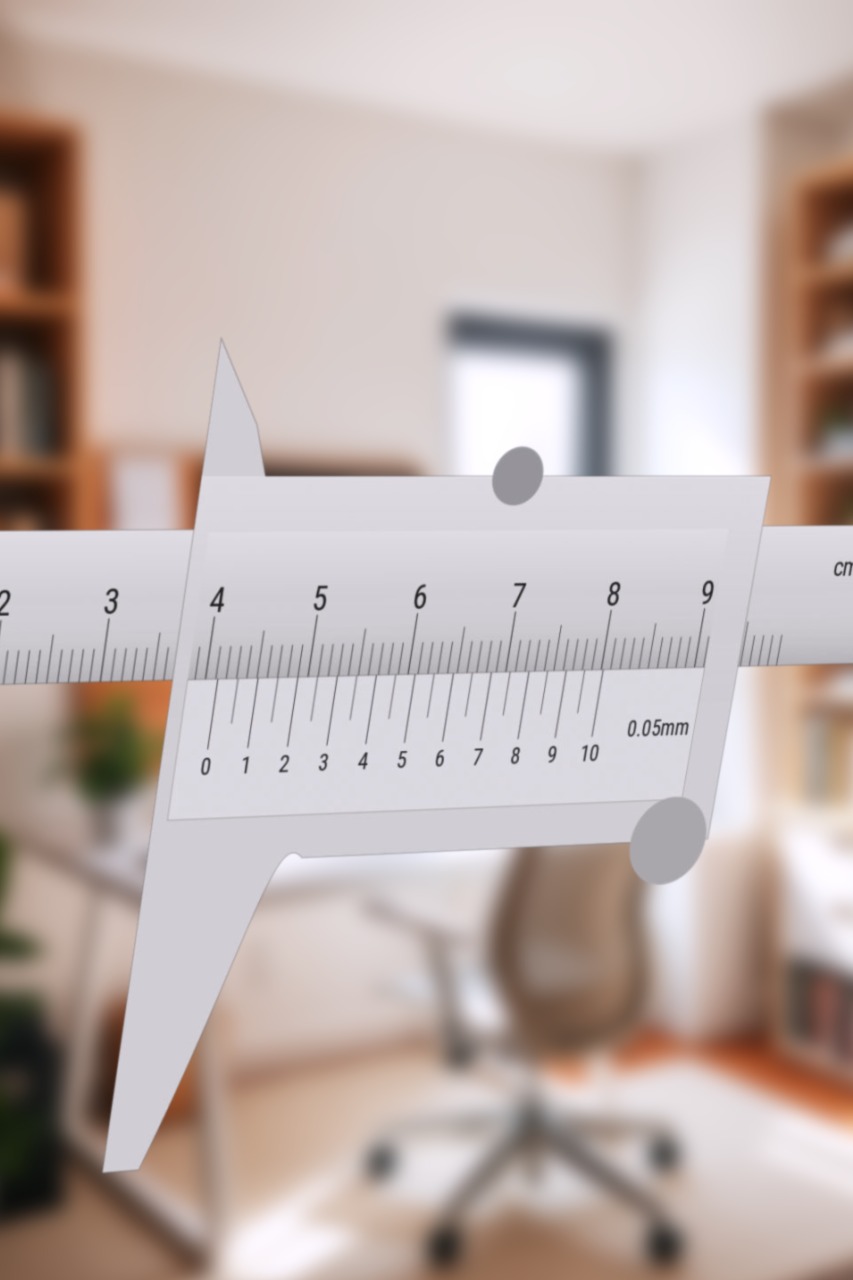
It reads 41.2 mm
